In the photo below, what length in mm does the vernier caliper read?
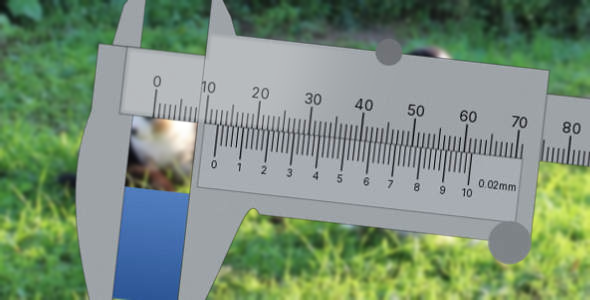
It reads 12.5 mm
